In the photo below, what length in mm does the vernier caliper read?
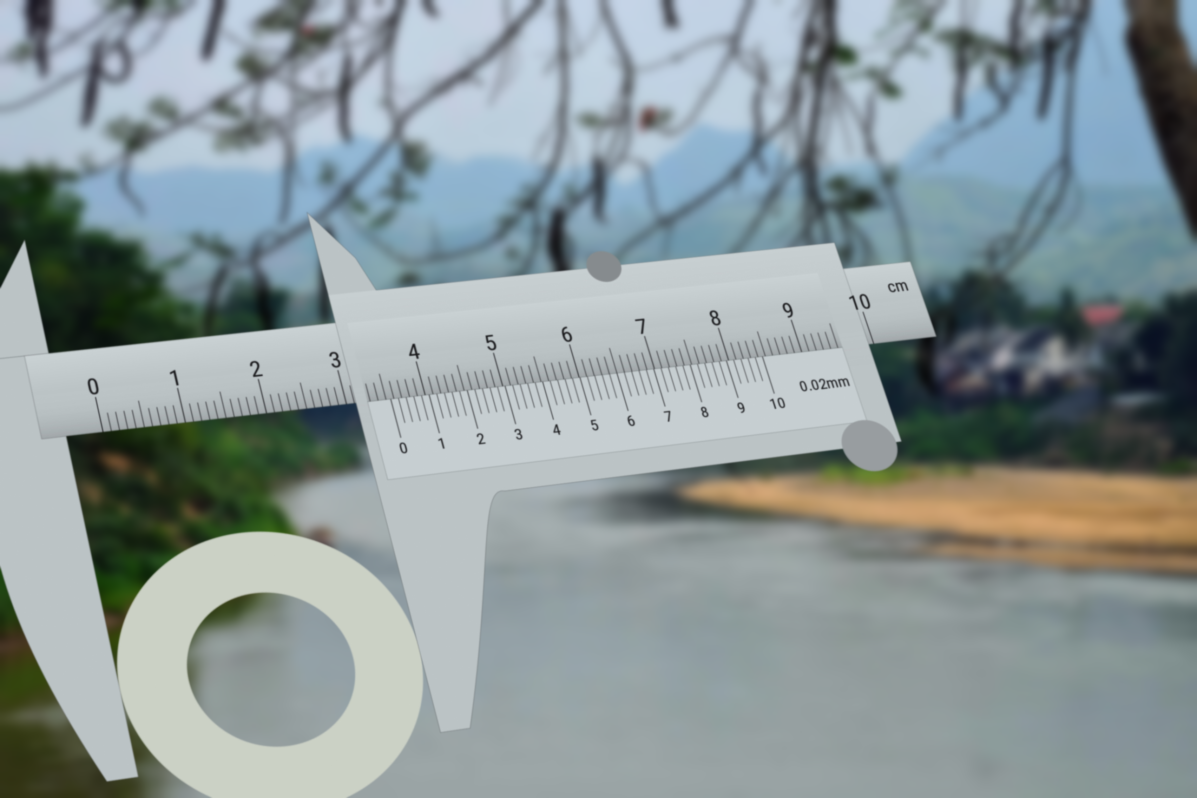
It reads 35.6 mm
